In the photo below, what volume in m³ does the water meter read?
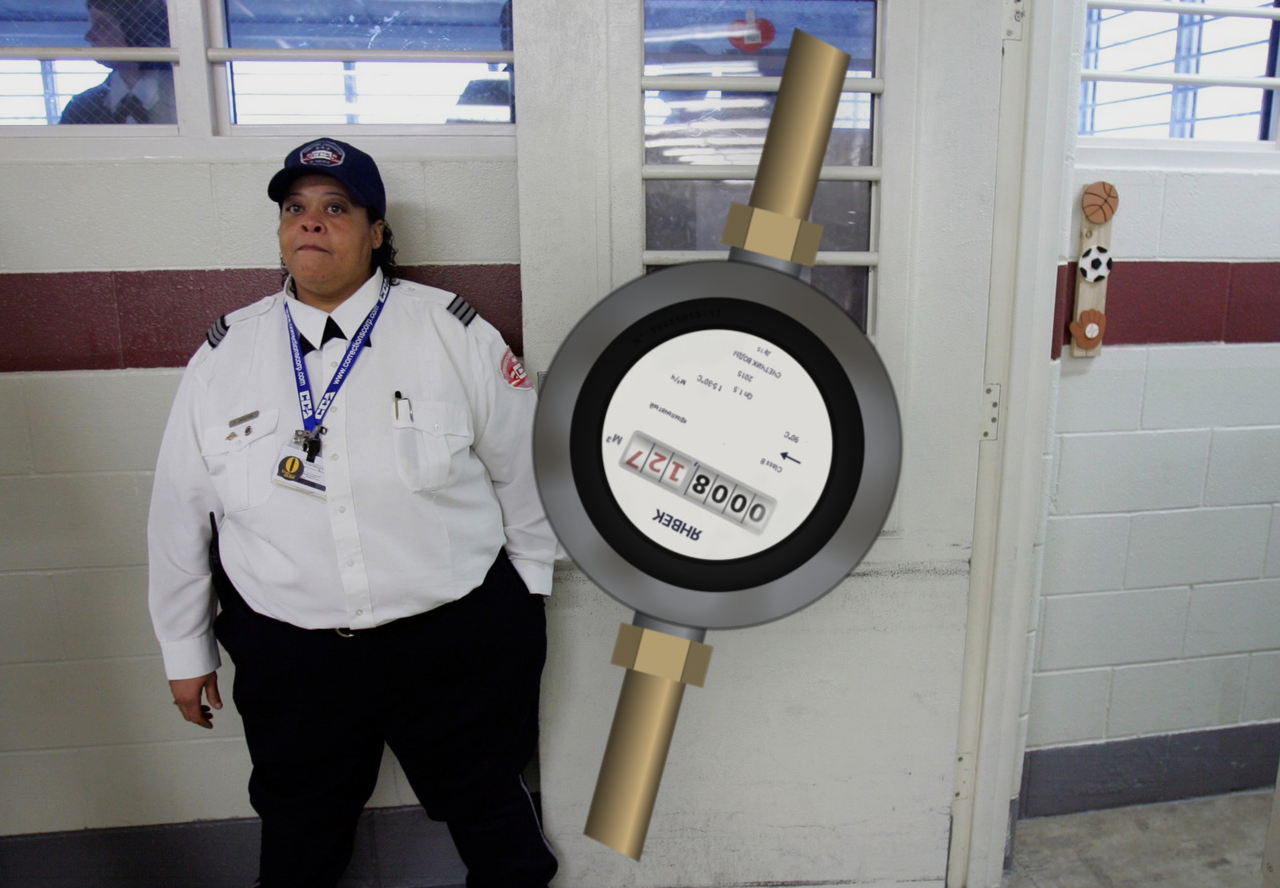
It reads 8.127 m³
